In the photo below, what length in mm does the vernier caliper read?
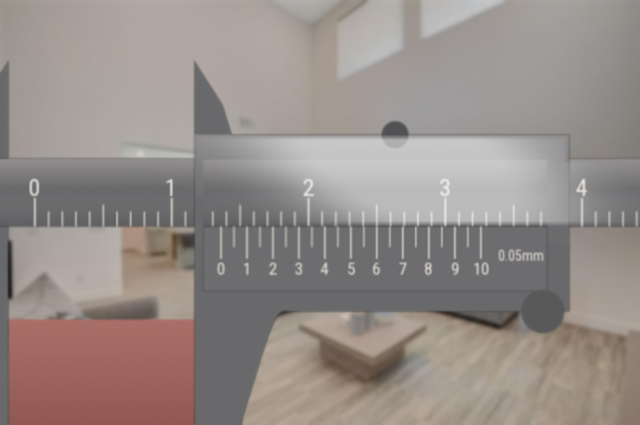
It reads 13.6 mm
